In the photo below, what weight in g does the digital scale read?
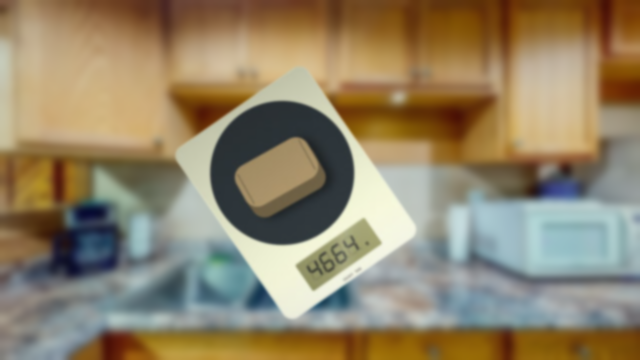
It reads 4664 g
